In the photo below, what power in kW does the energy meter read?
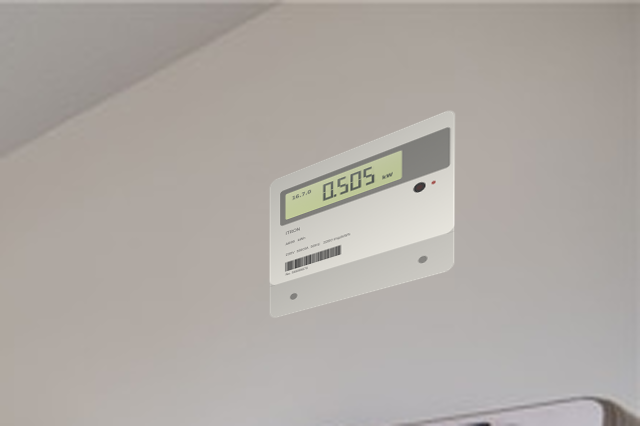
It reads 0.505 kW
